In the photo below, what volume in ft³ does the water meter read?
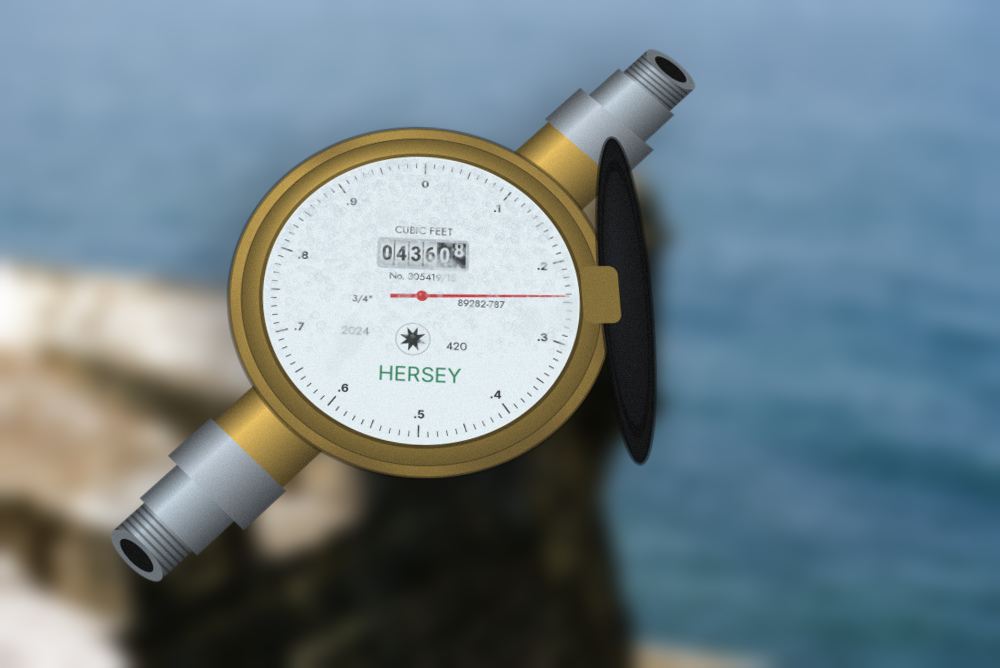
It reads 43608.24 ft³
